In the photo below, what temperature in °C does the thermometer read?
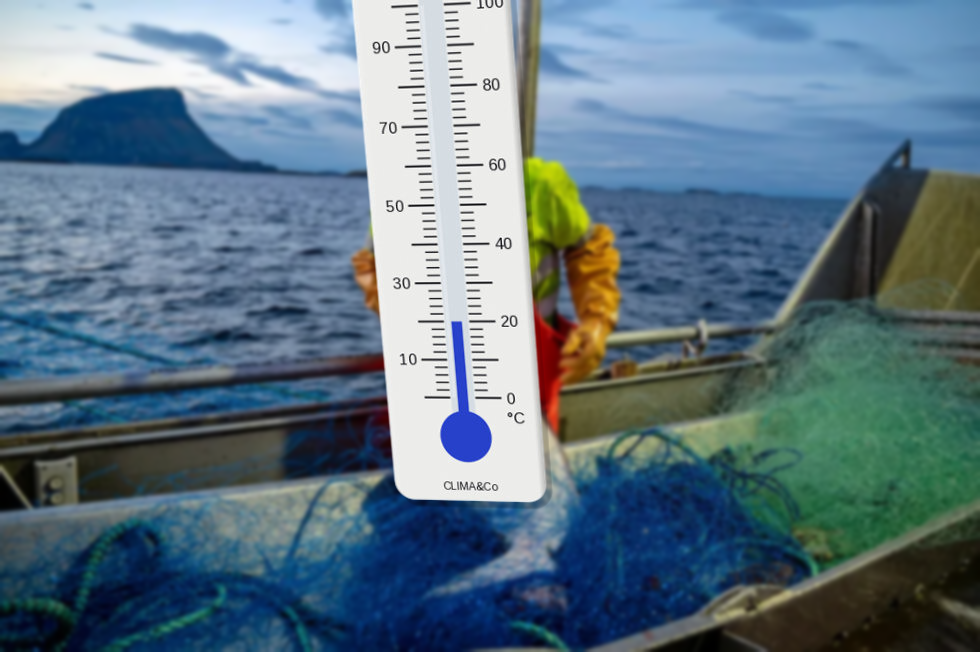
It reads 20 °C
